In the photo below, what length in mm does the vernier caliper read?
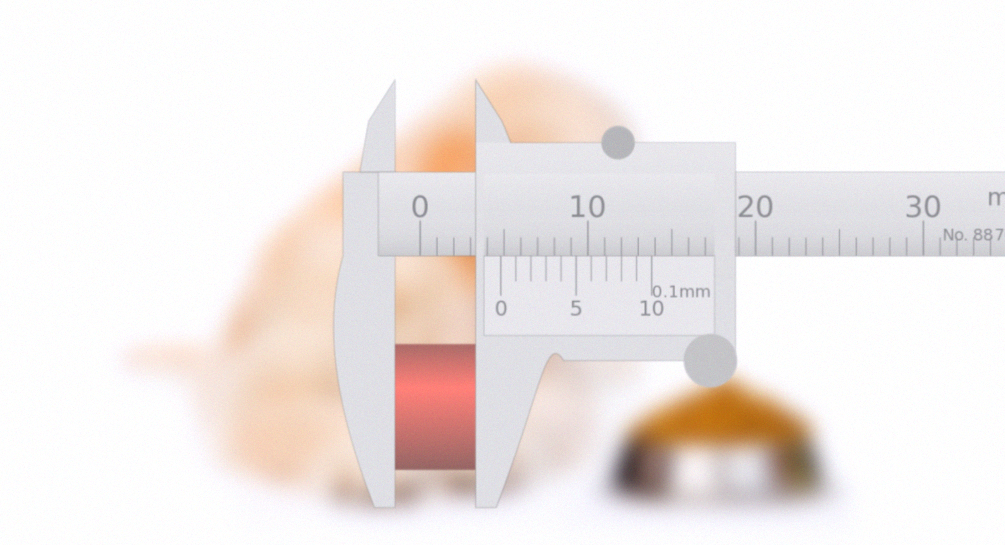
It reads 4.8 mm
